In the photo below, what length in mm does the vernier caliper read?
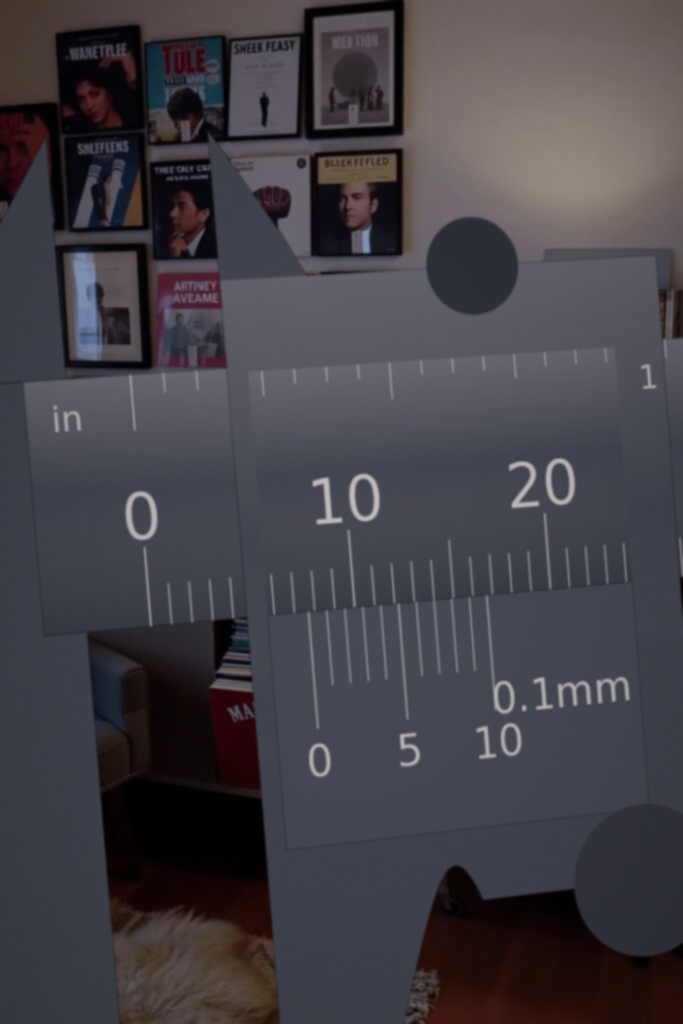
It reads 7.7 mm
